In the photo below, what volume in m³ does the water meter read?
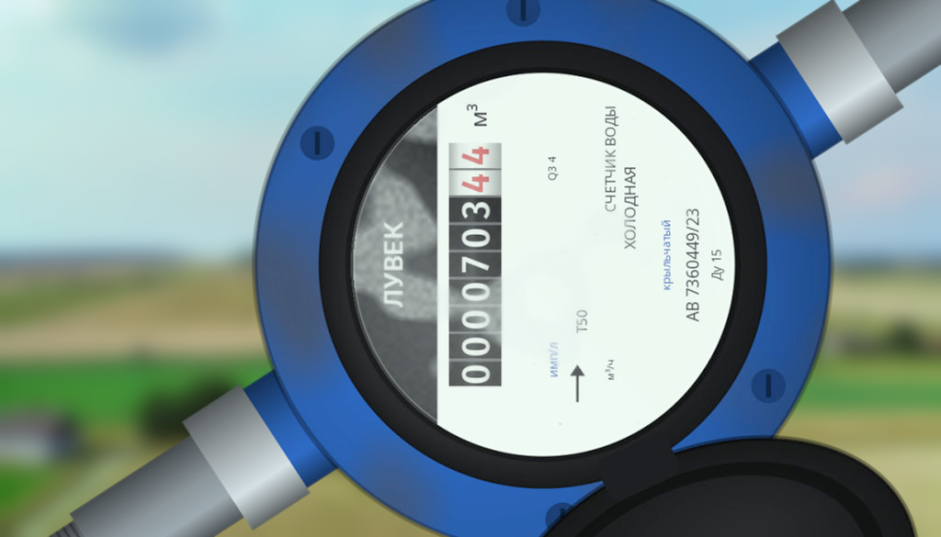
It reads 703.44 m³
